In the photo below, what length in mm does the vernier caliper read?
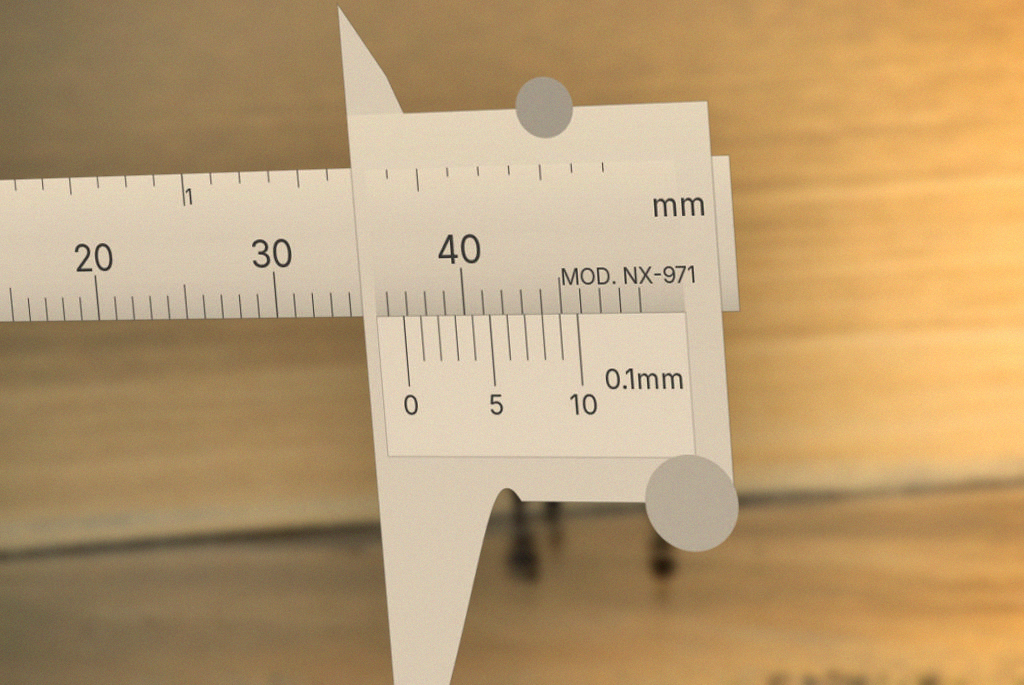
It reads 36.8 mm
